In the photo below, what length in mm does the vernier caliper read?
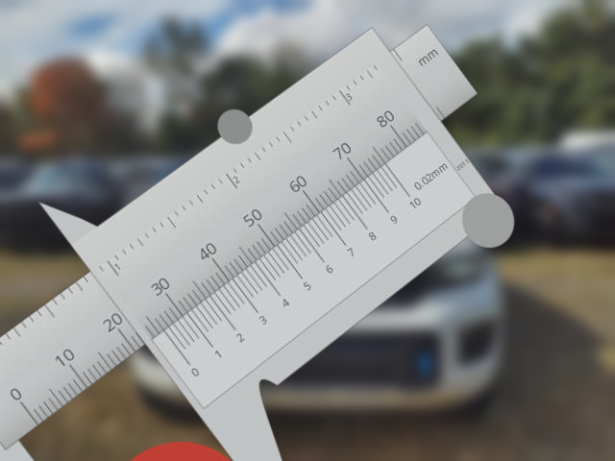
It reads 26.0 mm
